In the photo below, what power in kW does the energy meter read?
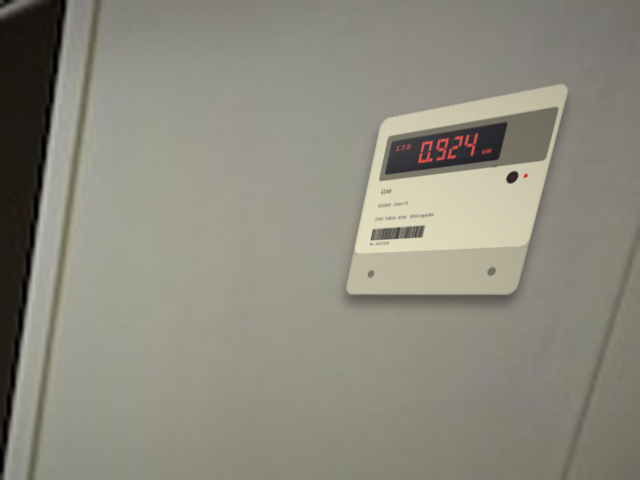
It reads 0.924 kW
